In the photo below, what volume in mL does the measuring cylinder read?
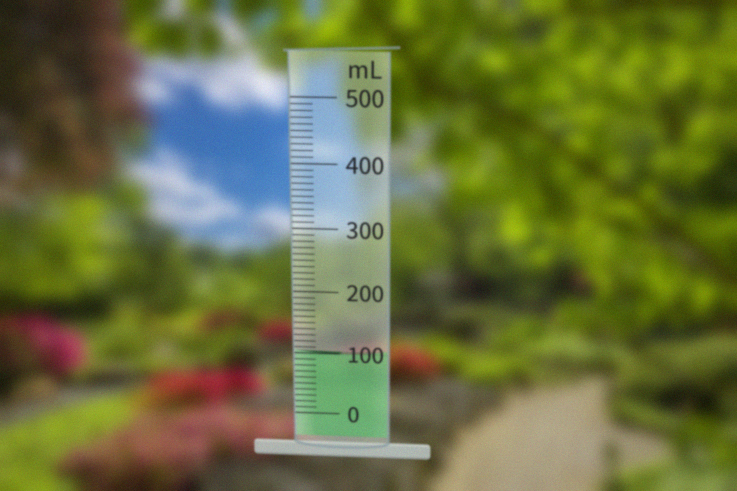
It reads 100 mL
